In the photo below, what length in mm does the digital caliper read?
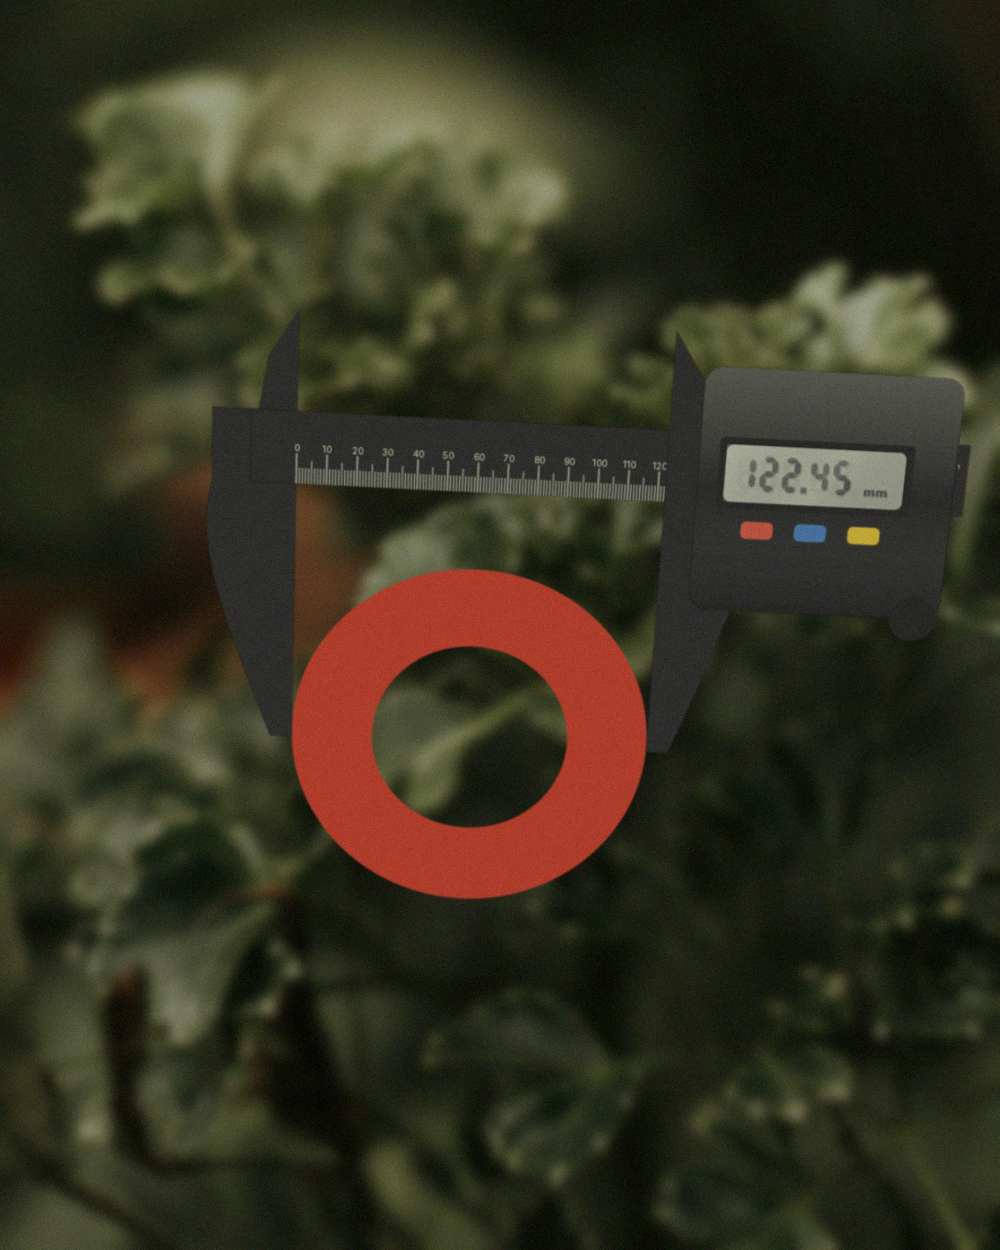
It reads 122.45 mm
